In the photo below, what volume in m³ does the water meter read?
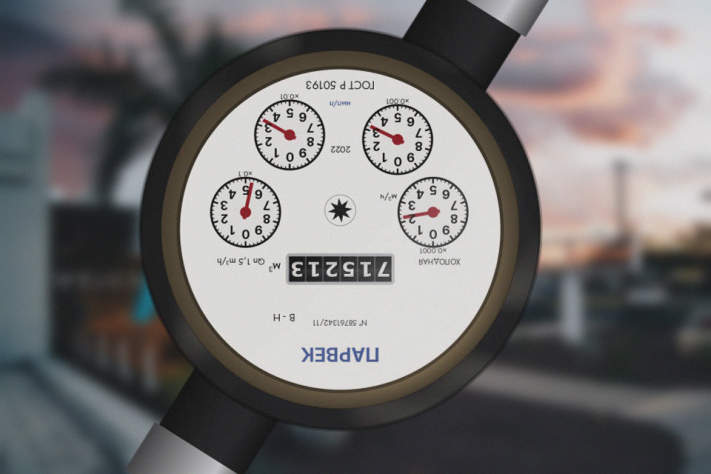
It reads 715213.5332 m³
